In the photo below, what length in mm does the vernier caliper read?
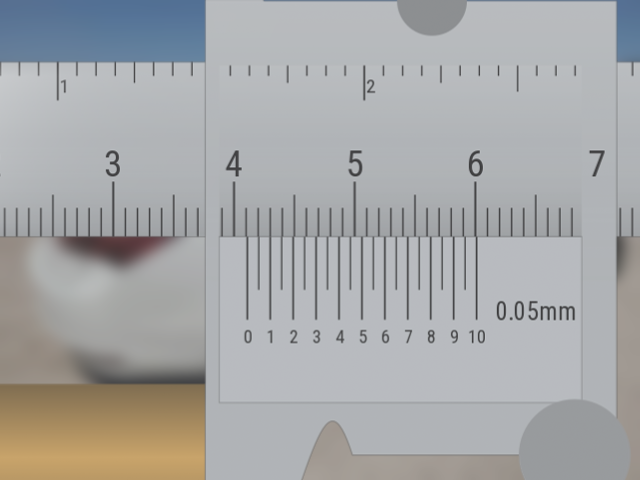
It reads 41.1 mm
